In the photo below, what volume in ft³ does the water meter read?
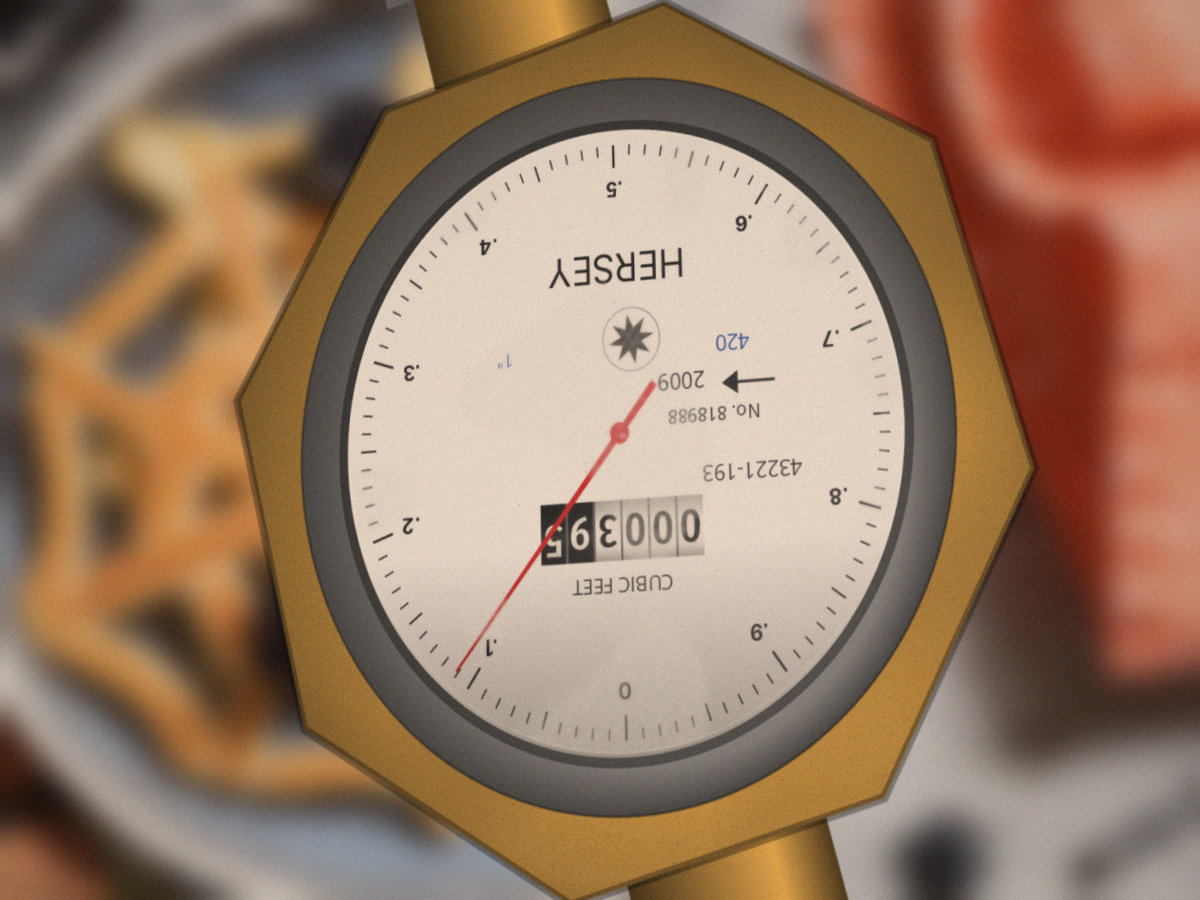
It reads 395.11 ft³
